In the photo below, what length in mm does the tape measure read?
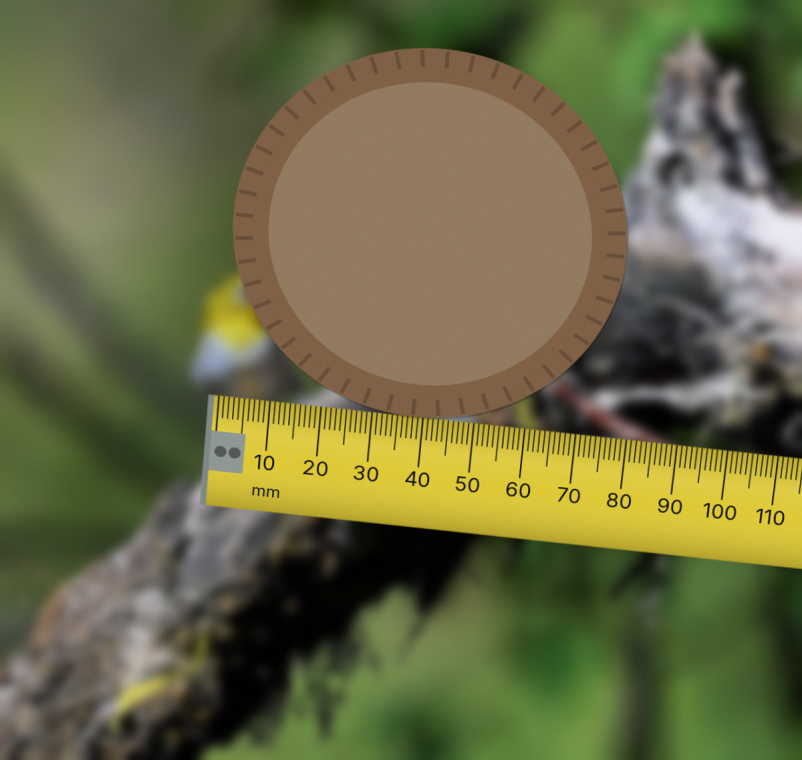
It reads 76 mm
